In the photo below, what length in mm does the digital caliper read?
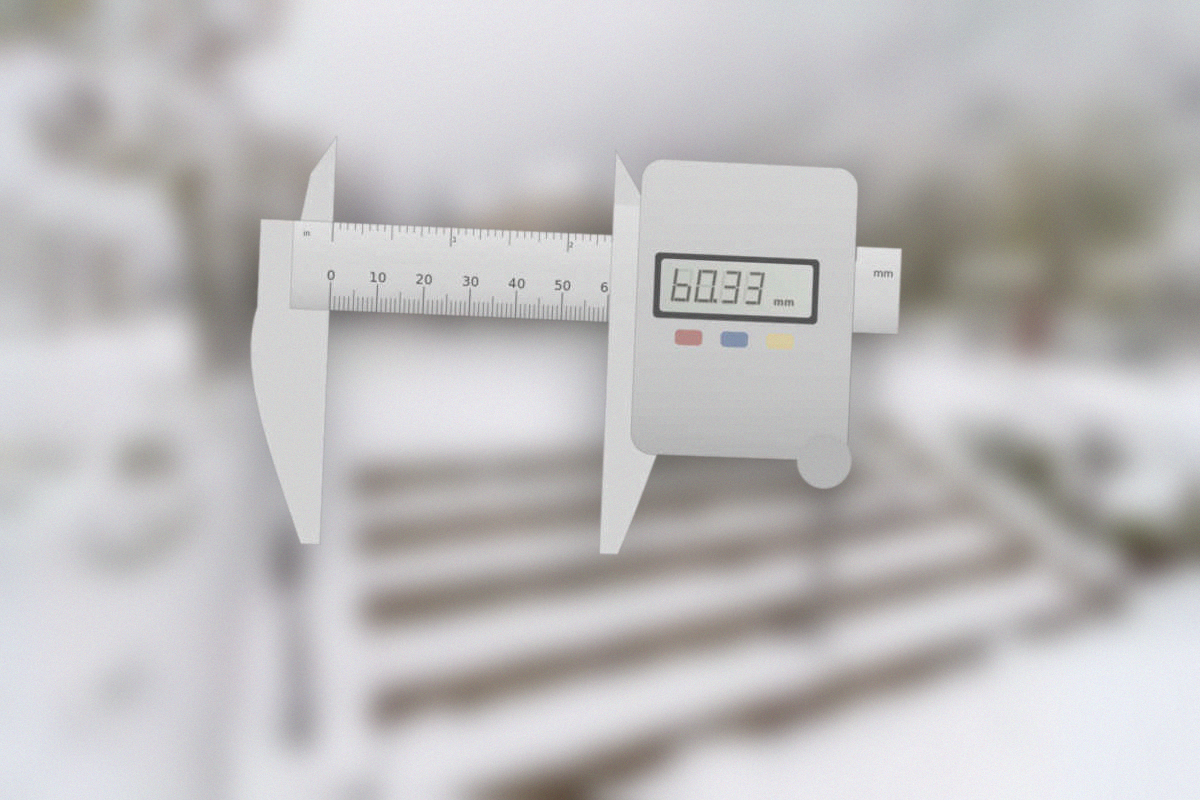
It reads 60.33 mm
